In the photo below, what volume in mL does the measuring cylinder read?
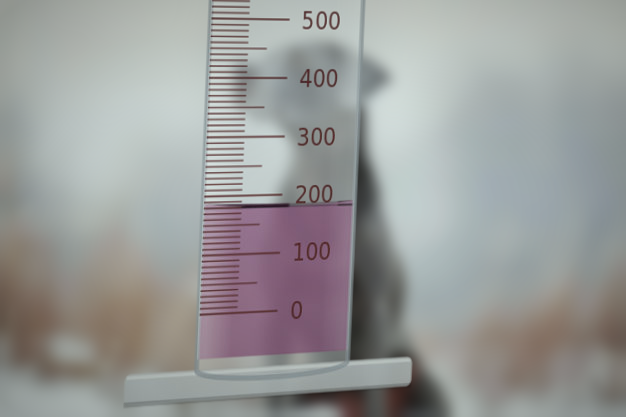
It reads 180 mL
